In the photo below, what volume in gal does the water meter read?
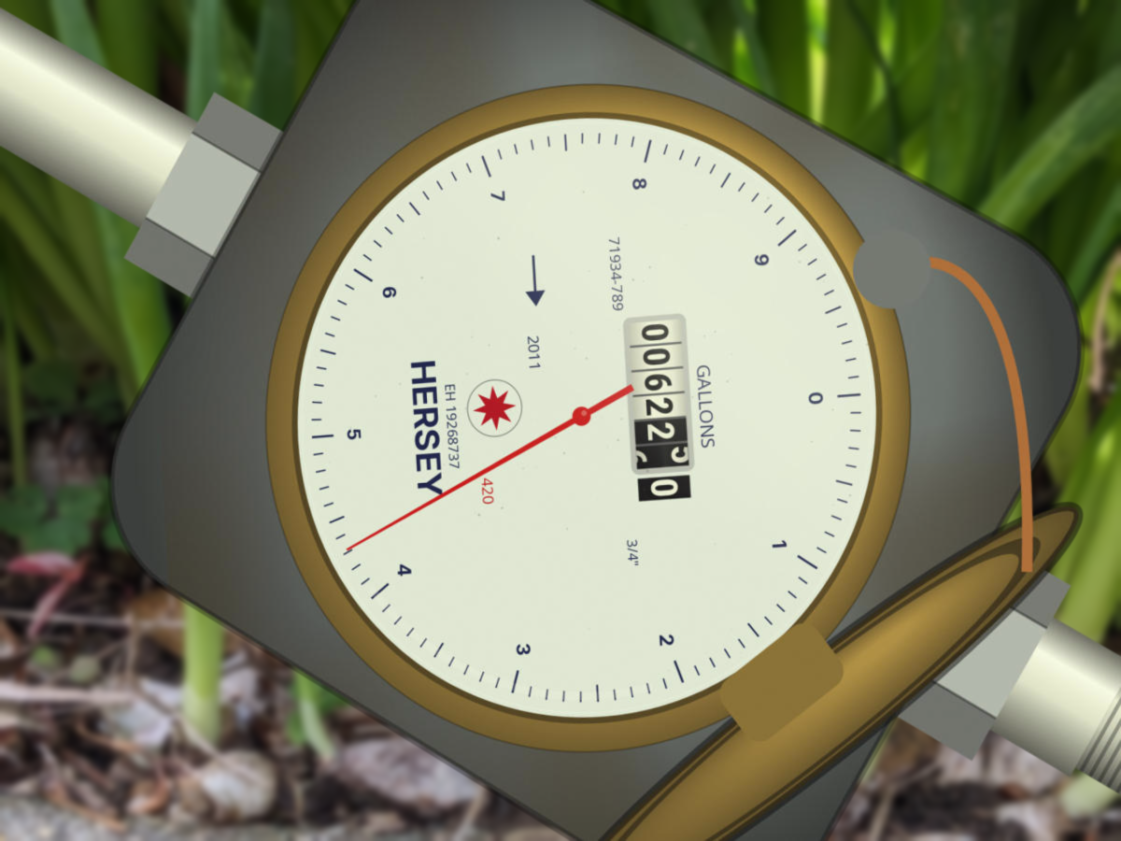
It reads 62254.3 gal
